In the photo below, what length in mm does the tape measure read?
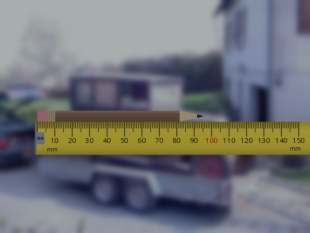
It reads 95 mm
